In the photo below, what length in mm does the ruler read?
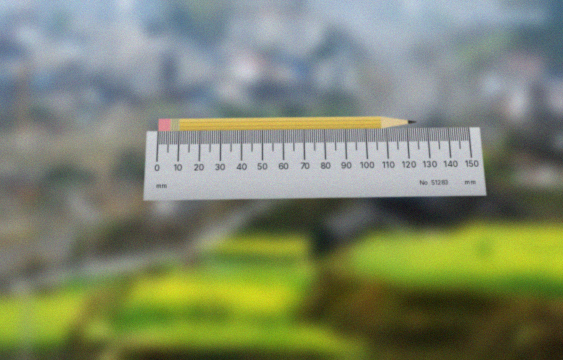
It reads 125 mm
